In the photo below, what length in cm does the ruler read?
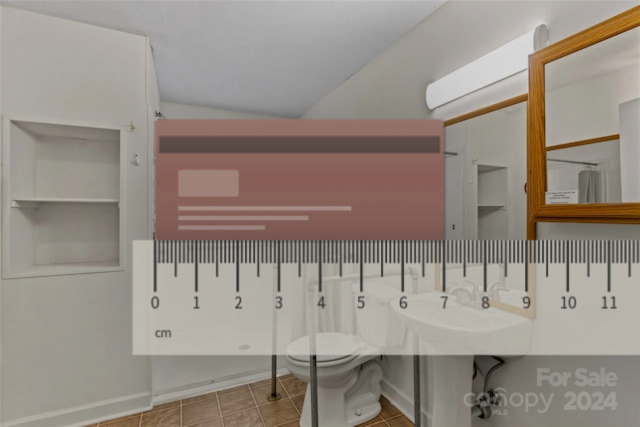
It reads 7 cm
